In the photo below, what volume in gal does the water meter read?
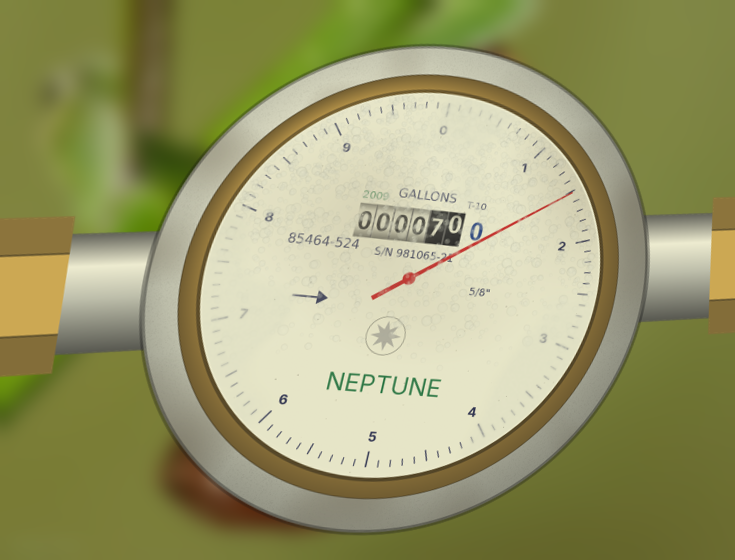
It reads 701.5 gal
